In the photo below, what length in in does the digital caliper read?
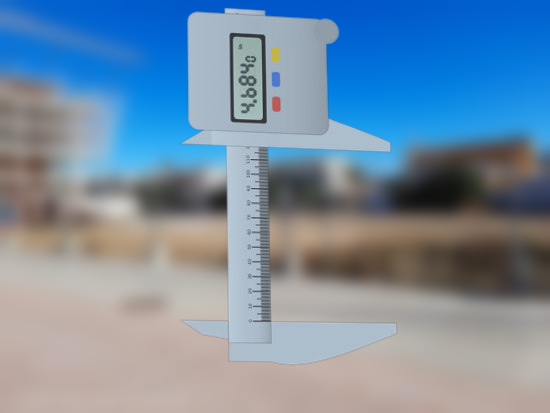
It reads 4.6840 in
